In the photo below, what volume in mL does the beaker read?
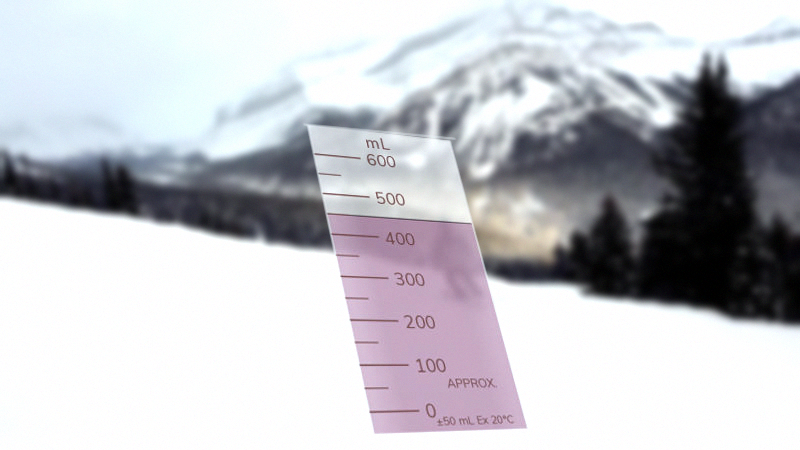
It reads 450 mL
